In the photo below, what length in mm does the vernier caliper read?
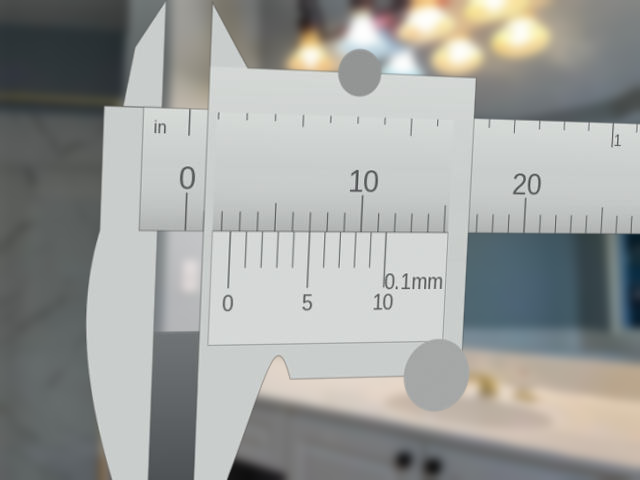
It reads 2.5 mm
